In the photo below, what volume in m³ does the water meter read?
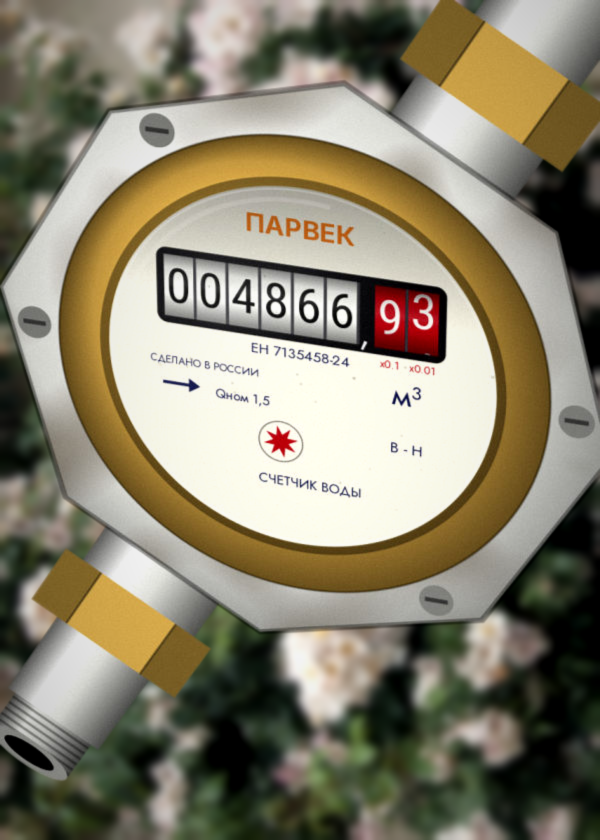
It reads 4866.93 m³
